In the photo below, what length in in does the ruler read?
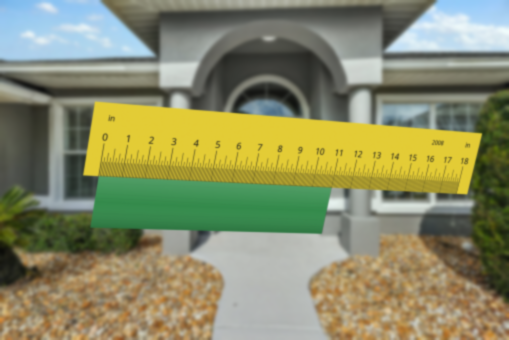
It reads 11 in
